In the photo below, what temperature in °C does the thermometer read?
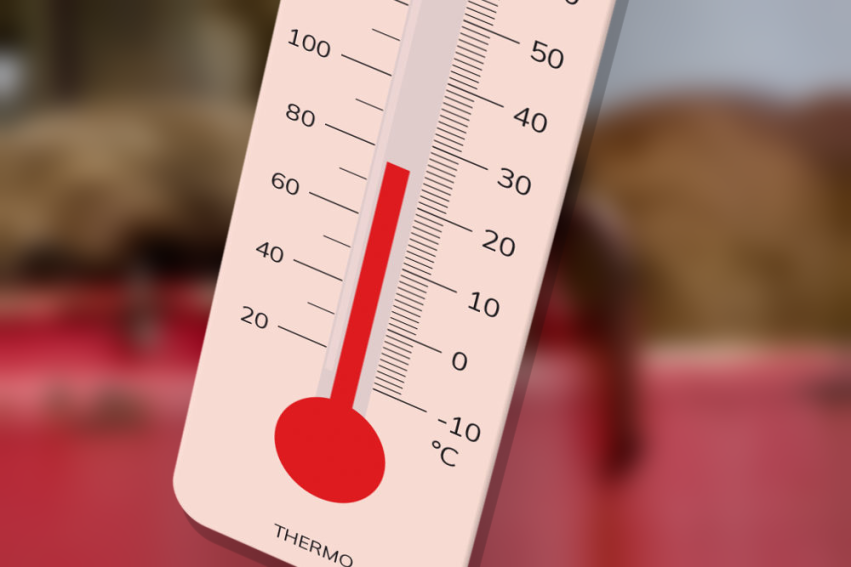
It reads 25 °C
